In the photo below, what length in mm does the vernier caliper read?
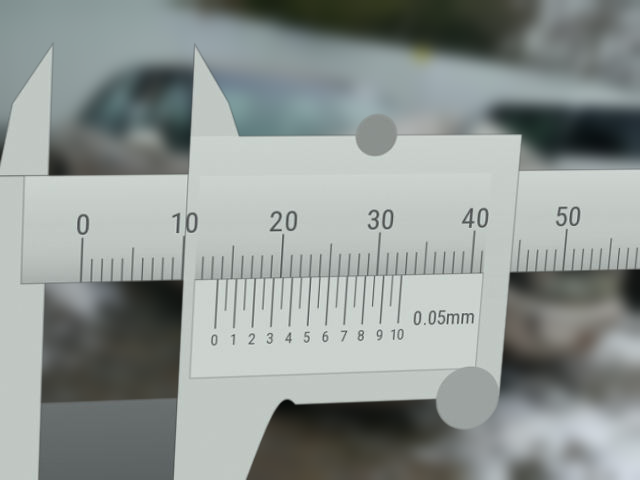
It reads 13.6 mm
